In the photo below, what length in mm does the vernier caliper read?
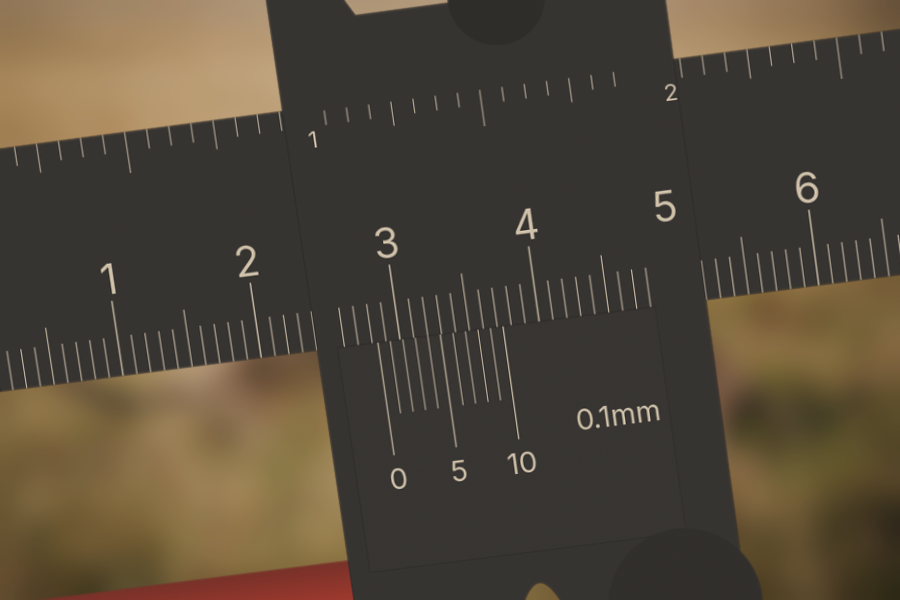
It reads 28.4 mm
